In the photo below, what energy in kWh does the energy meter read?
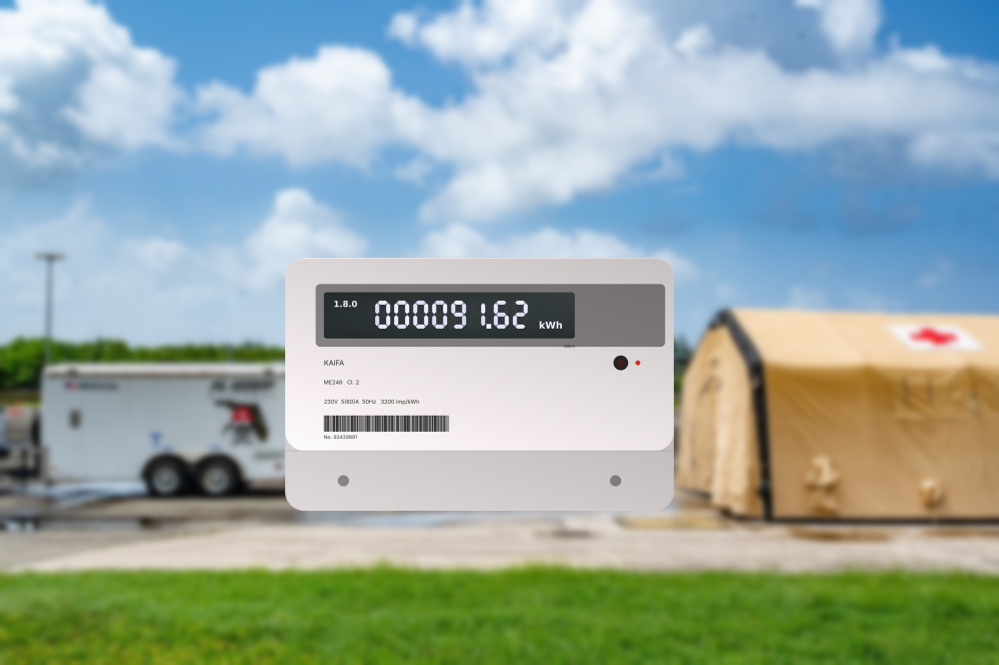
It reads 91.62 kWh
